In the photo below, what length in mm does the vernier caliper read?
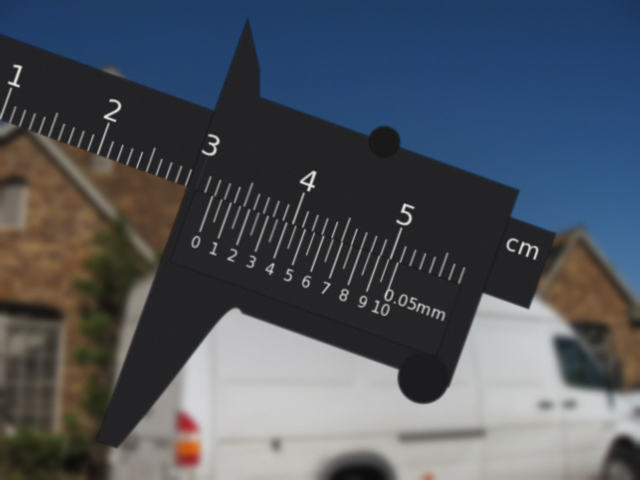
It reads 31.8 mm
